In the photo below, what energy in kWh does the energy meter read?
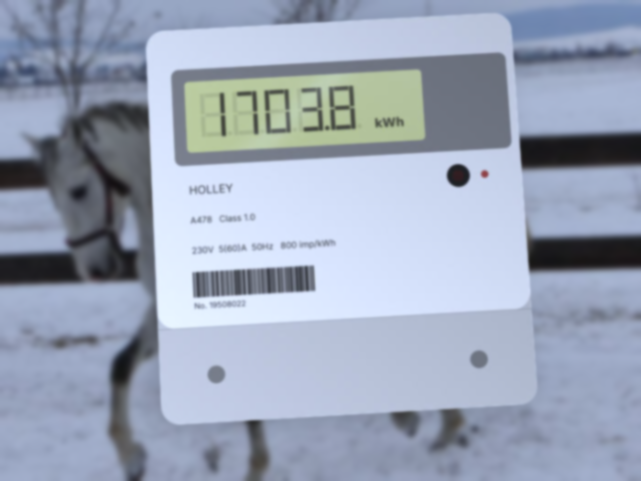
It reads 1703.8 kWh
